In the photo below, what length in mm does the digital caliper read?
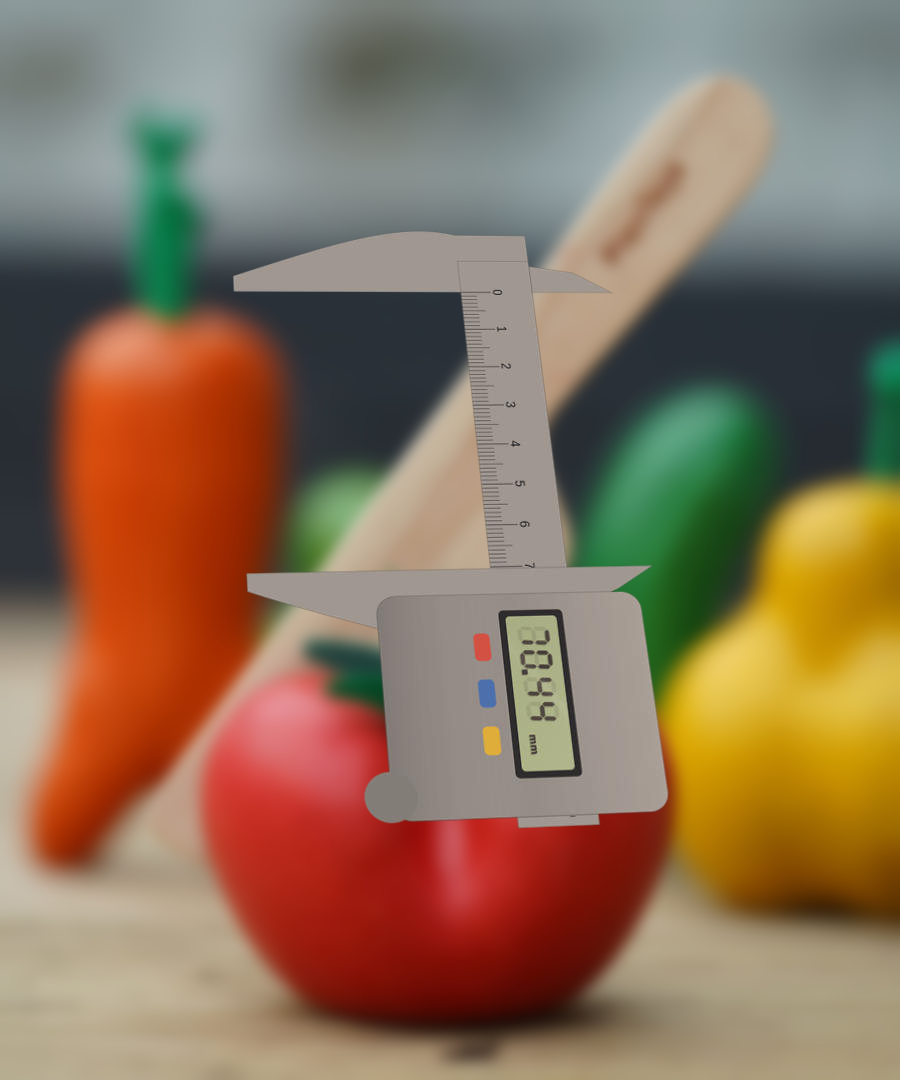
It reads 70.44 mm
